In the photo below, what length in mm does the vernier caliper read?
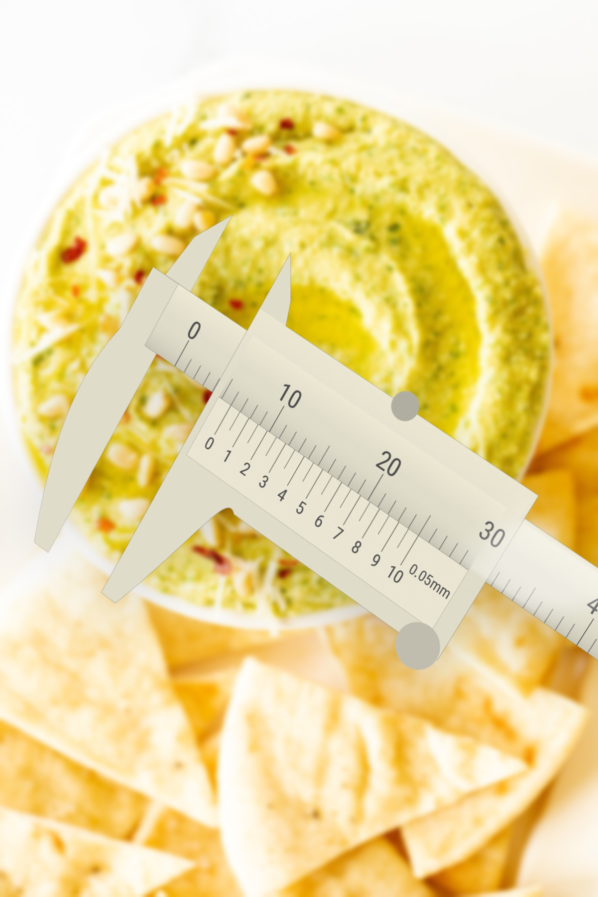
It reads 6.0 mm
